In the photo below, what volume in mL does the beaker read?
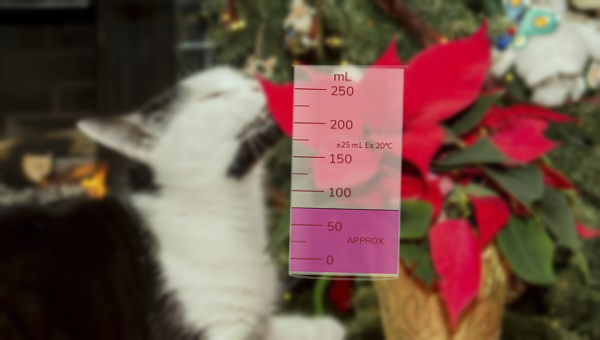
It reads 75 mL
